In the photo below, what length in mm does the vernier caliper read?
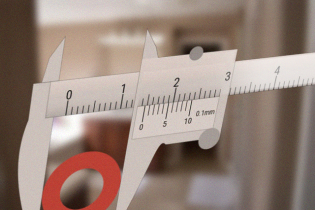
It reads 14.6 mm
